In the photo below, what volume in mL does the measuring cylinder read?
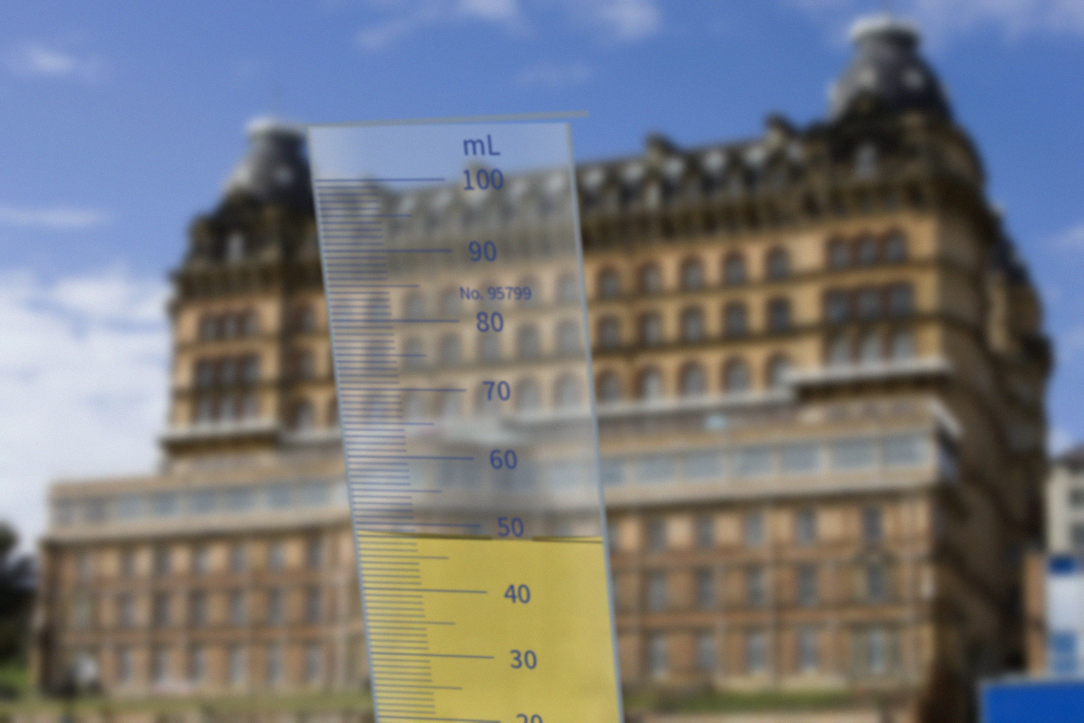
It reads 48 mL
